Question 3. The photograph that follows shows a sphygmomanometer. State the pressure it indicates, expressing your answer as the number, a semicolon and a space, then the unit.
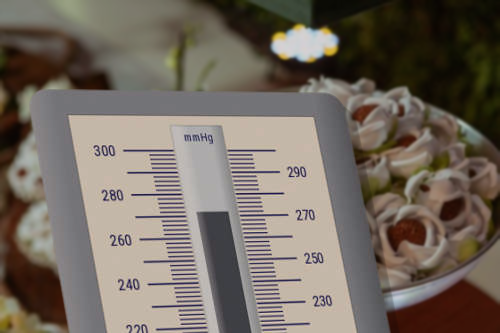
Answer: 272; mmHg
